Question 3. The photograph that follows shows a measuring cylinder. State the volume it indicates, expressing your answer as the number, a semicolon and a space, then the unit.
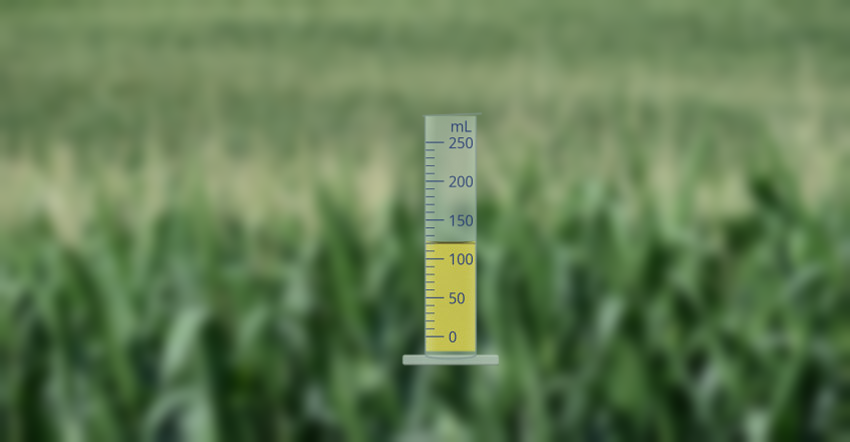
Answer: 120; mL
